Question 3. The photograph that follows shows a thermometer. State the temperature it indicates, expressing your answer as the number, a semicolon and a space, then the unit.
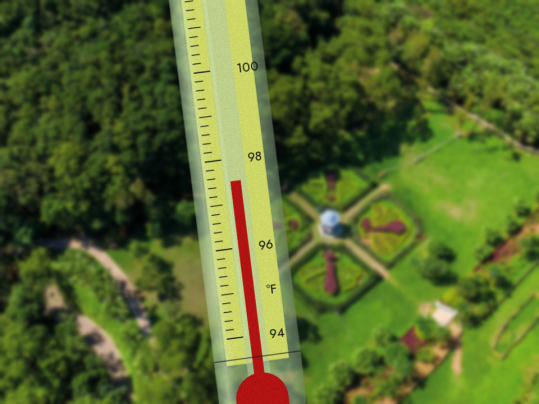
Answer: 97.5; °F
